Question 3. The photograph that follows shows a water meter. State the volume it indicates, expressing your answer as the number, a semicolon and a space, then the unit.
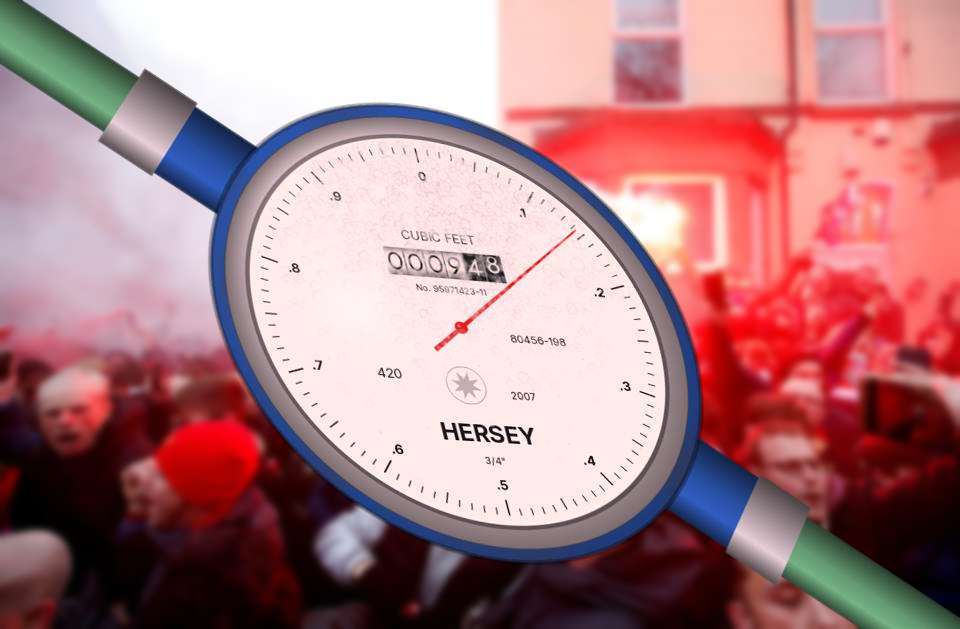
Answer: 948.14; ft³
